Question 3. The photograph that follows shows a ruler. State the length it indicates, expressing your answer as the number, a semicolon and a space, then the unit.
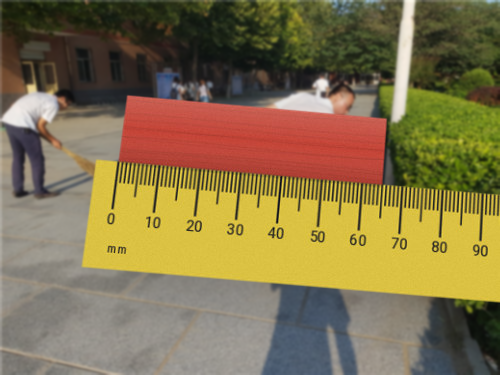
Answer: 65; mm
